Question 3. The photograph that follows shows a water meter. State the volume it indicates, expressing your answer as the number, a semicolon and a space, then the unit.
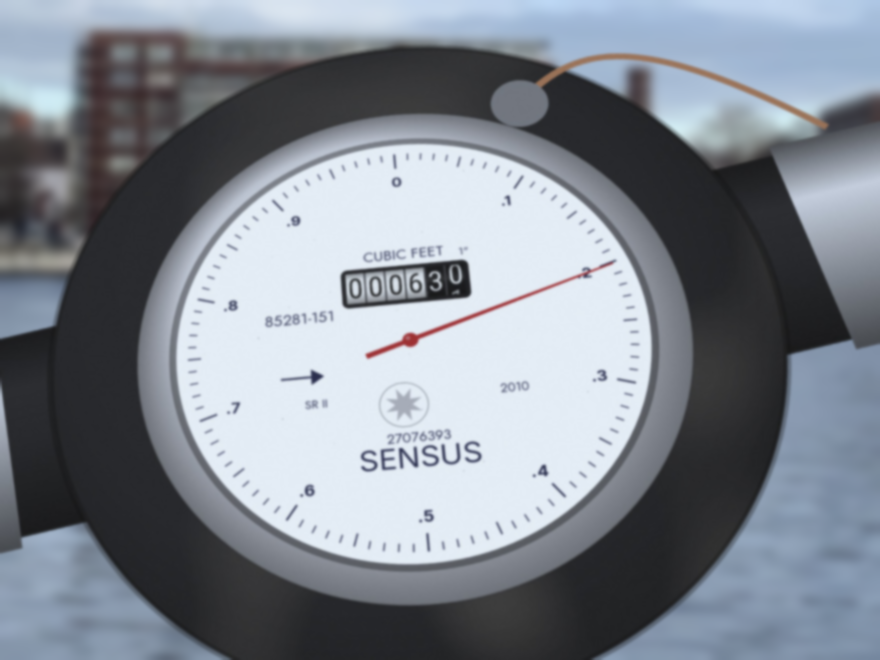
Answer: 630.20; ft³
